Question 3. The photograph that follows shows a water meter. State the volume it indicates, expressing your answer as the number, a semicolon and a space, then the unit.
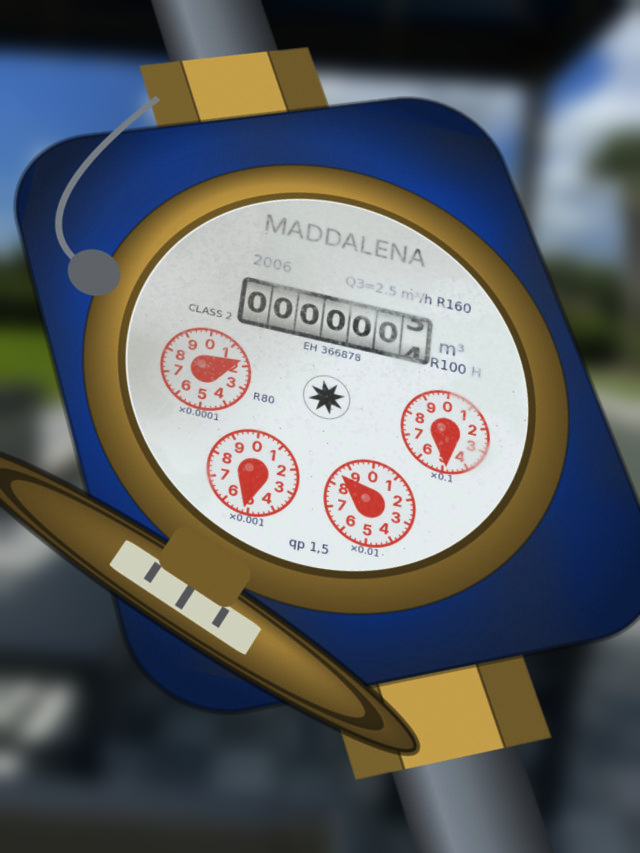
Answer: 3.4851; m³
